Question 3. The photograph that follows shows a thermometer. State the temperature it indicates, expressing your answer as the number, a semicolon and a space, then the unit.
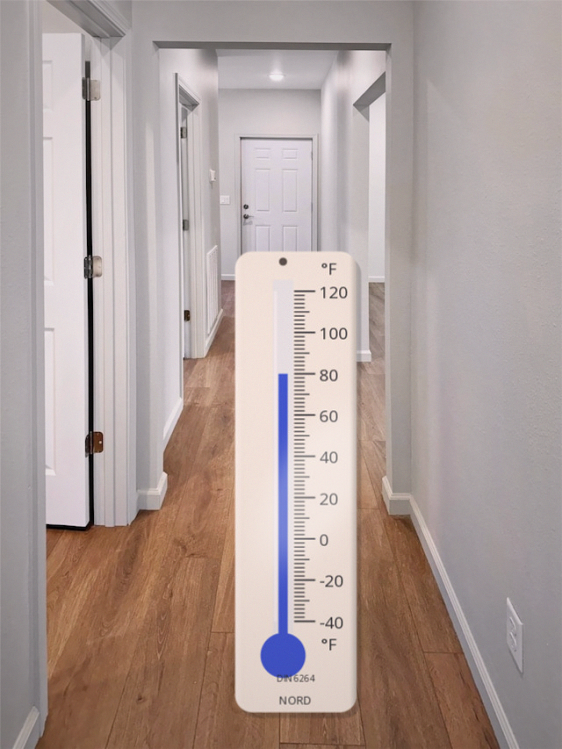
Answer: 80; °F
